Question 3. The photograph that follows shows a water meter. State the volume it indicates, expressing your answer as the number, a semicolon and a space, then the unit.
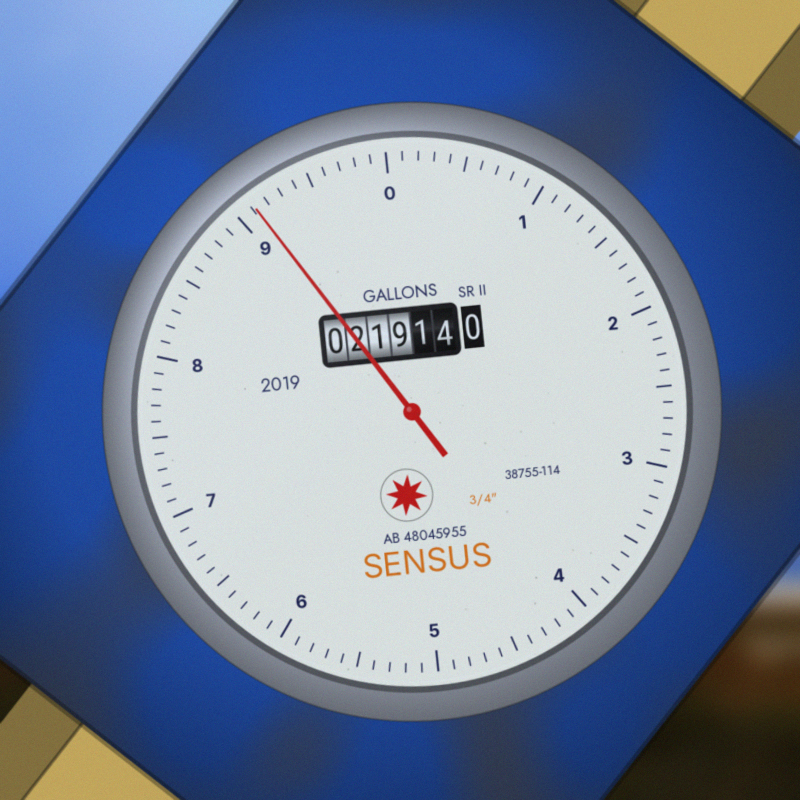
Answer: 219139.1; gal
